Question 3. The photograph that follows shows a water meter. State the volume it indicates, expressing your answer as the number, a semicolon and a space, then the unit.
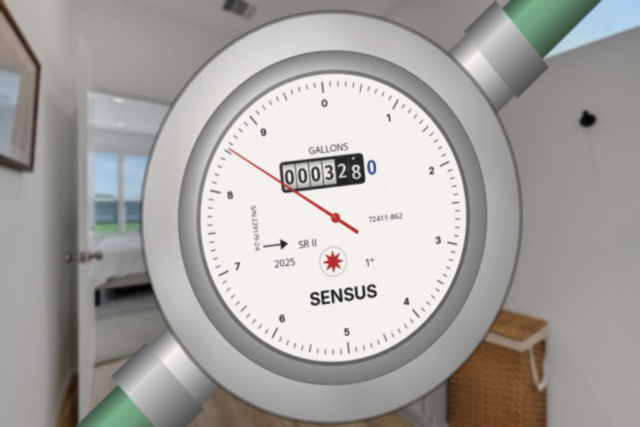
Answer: 3278.5; gal
